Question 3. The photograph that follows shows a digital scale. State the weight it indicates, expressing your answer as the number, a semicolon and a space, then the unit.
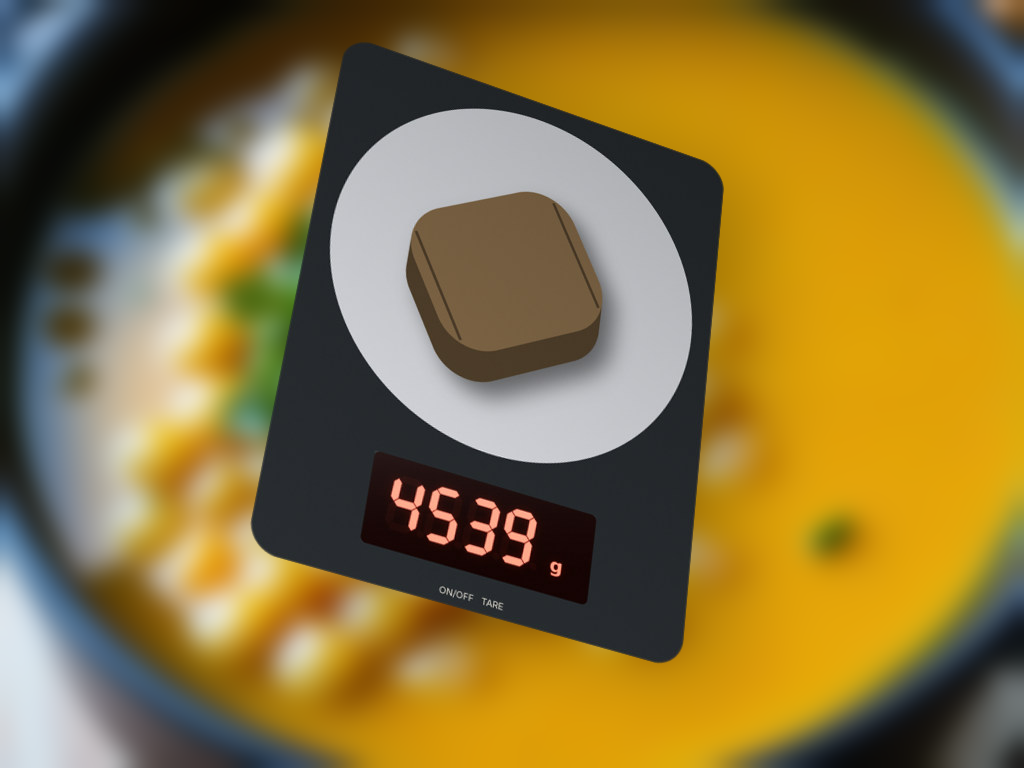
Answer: 4539; g
